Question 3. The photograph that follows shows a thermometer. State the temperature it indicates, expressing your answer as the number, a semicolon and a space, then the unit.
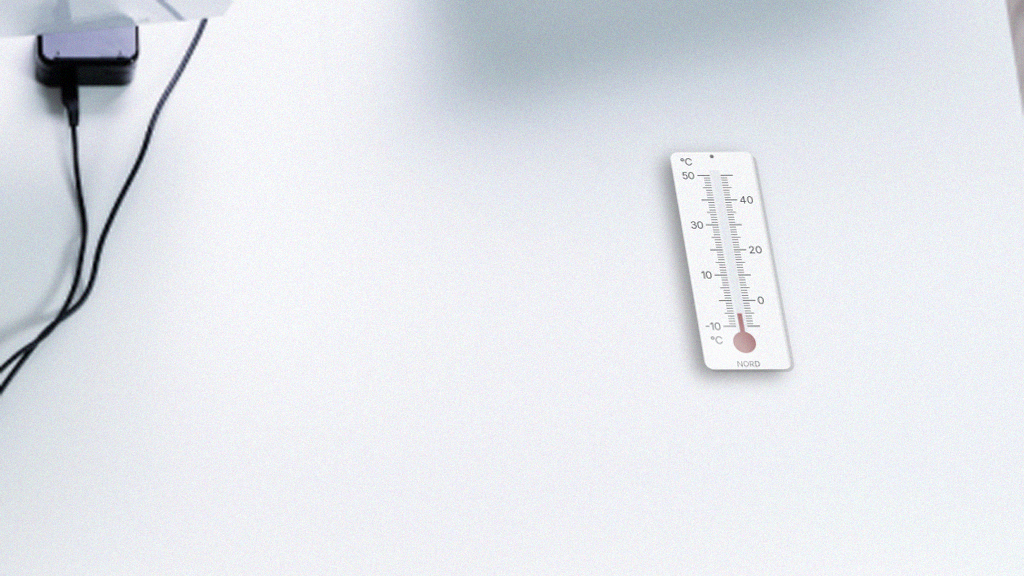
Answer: -5; °C
